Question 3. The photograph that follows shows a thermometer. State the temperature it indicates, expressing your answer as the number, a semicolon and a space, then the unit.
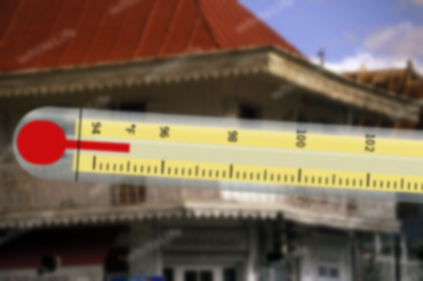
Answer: 95; °F
